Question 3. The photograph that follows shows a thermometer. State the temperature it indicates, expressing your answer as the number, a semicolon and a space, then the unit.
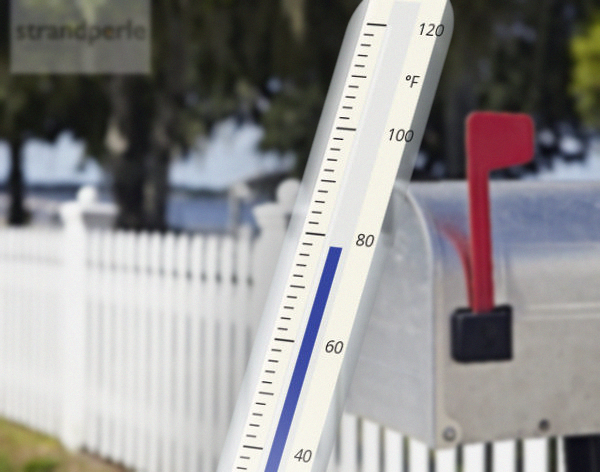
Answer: 78; °F
